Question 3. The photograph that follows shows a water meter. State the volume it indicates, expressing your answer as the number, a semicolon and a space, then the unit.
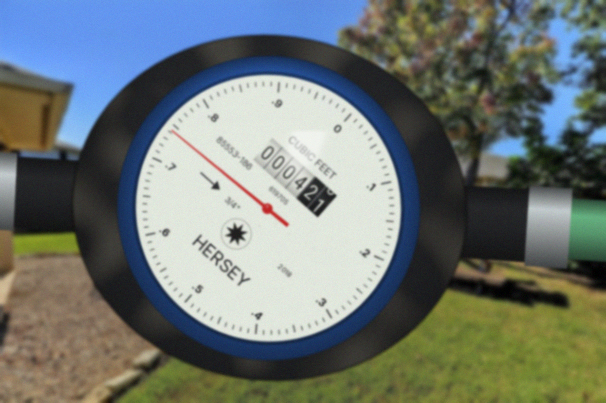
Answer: 420.74; ft³
